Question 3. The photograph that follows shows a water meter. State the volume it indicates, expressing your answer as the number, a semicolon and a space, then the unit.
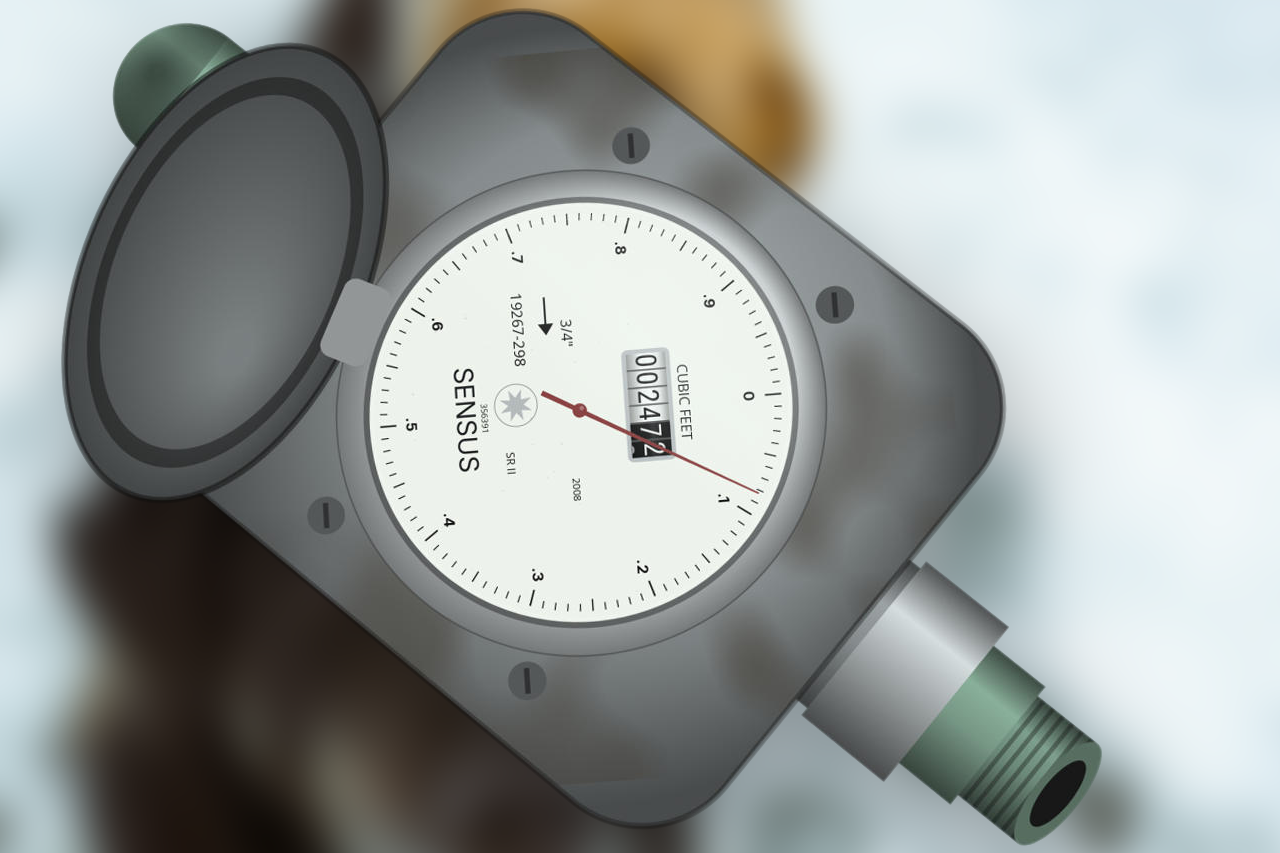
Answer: 2472.08; ft³
